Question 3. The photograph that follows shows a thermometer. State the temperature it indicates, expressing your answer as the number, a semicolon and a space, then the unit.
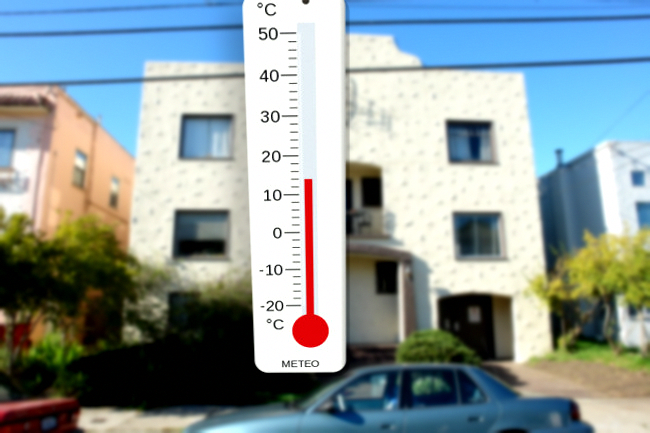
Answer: 14; °C
